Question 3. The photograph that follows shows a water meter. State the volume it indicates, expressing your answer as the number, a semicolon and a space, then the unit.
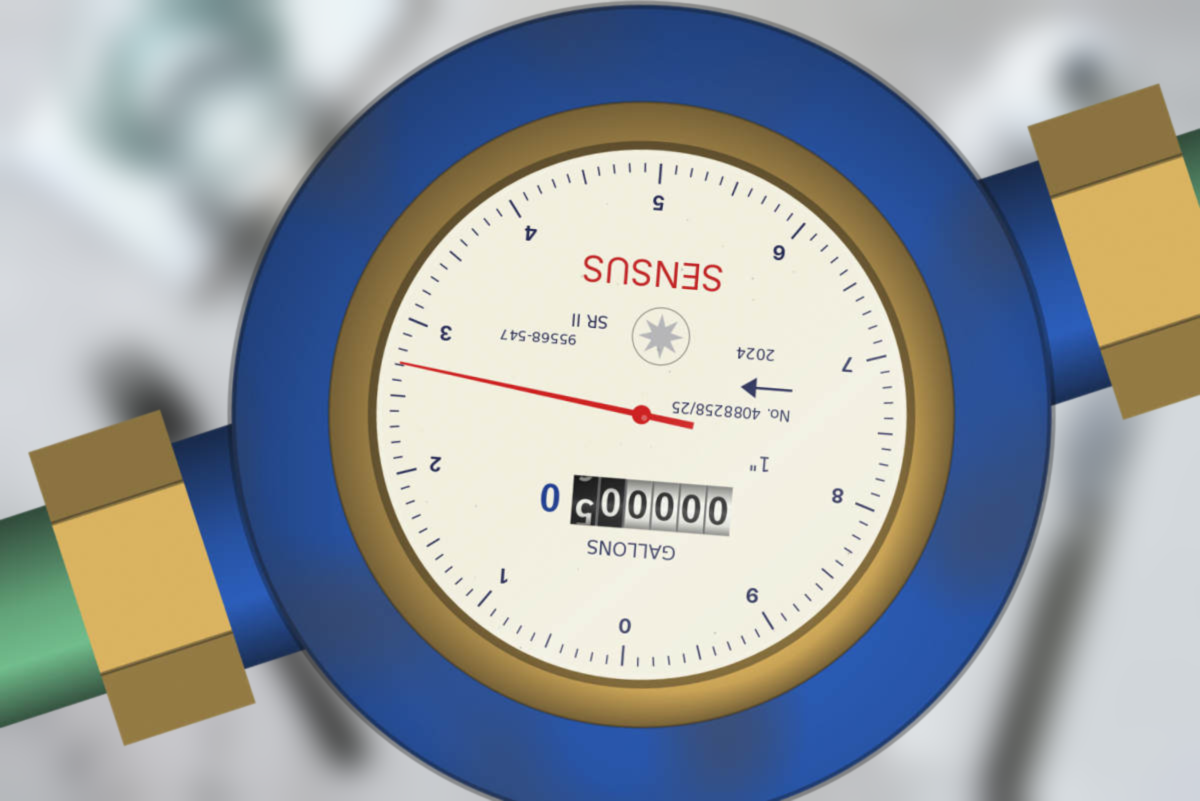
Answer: 52.7; gal
